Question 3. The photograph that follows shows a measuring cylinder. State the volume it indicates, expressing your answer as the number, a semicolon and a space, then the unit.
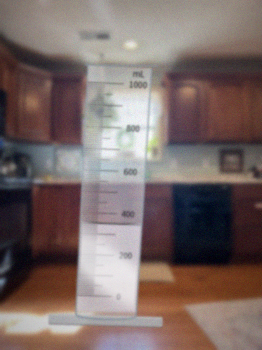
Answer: 350; mL
